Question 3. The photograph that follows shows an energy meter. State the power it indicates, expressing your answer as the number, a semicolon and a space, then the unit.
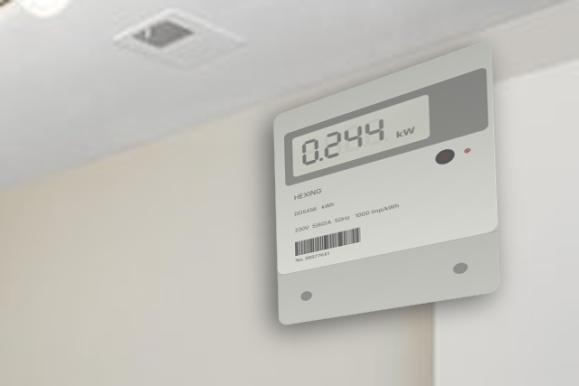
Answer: 0.244; kW
